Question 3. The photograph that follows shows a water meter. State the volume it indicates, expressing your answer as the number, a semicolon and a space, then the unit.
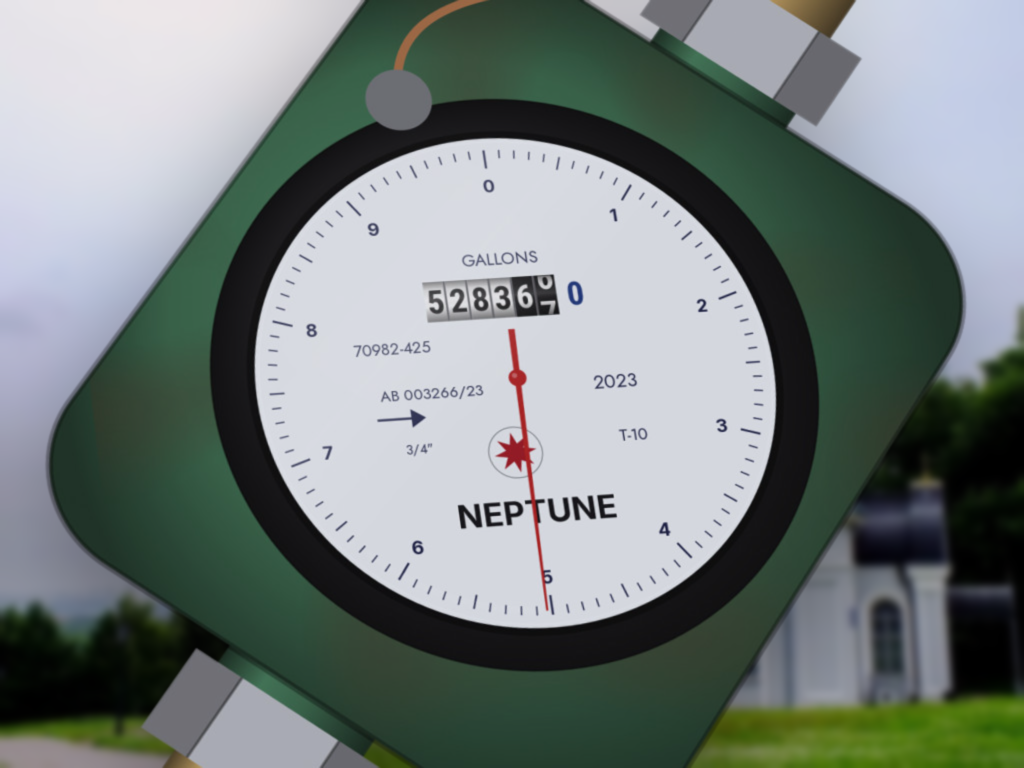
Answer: 5283665.0; gal
